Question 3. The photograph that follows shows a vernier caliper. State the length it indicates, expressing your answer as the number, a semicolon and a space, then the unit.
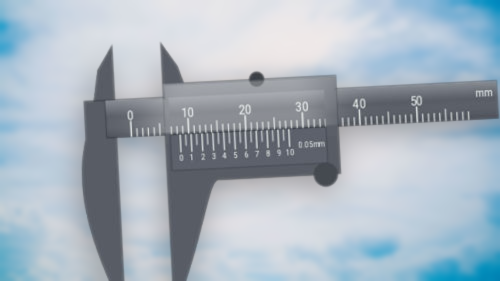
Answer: 8.5; mm
